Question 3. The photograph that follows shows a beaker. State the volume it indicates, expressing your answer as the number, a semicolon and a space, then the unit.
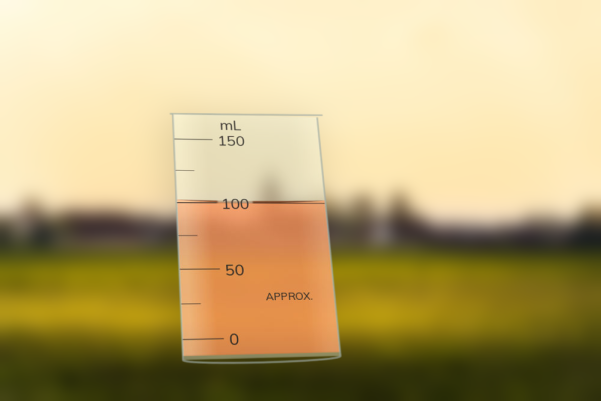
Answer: 100; mL
